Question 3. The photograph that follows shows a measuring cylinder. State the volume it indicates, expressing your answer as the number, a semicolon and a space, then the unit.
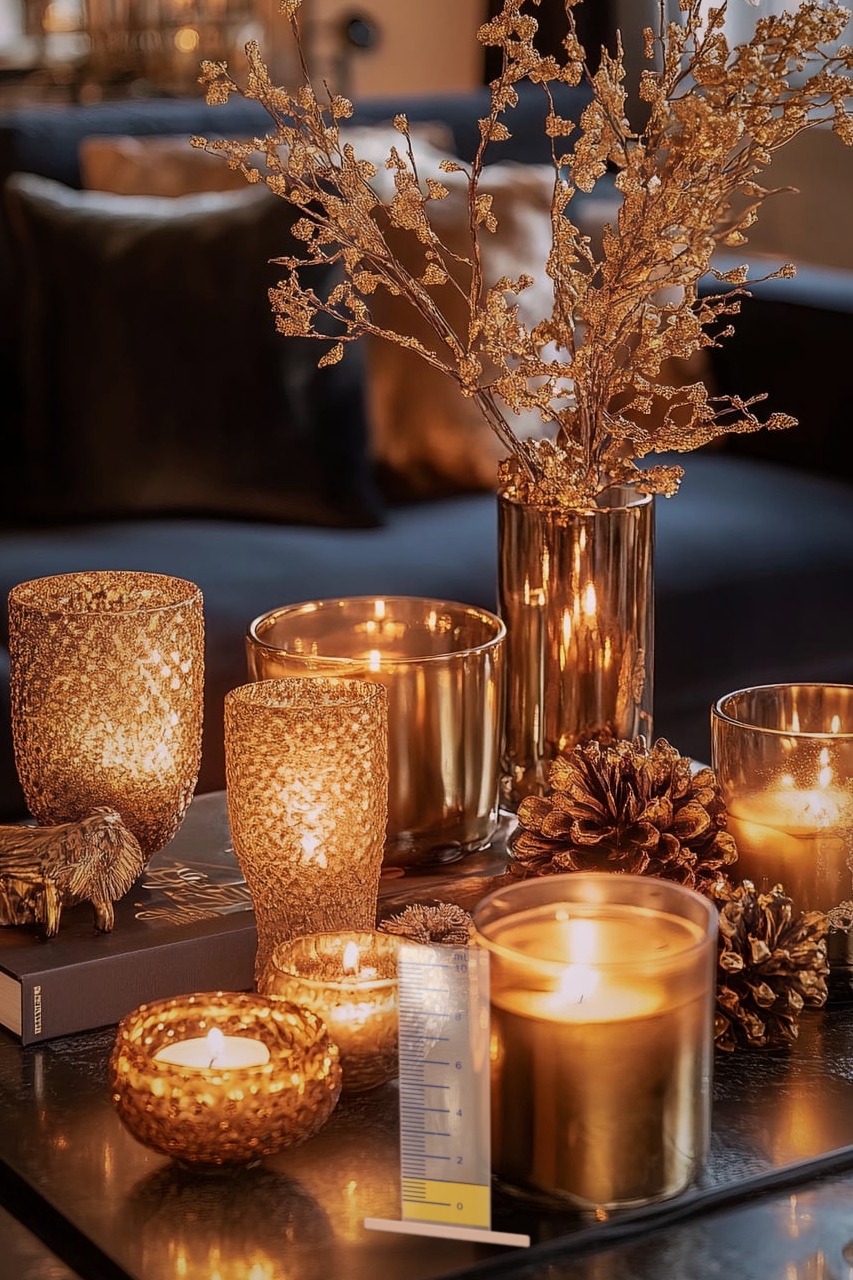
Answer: 1; mL
